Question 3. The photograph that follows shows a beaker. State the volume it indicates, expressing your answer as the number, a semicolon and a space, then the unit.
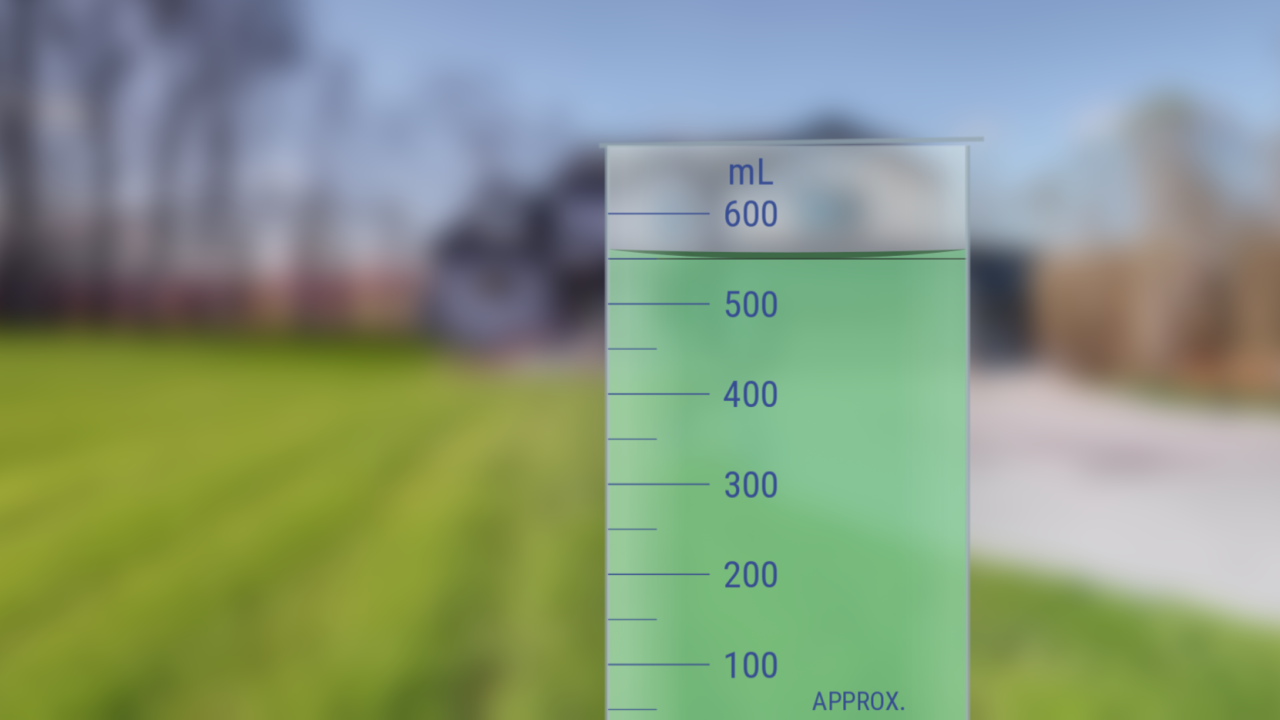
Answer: 550; mL
